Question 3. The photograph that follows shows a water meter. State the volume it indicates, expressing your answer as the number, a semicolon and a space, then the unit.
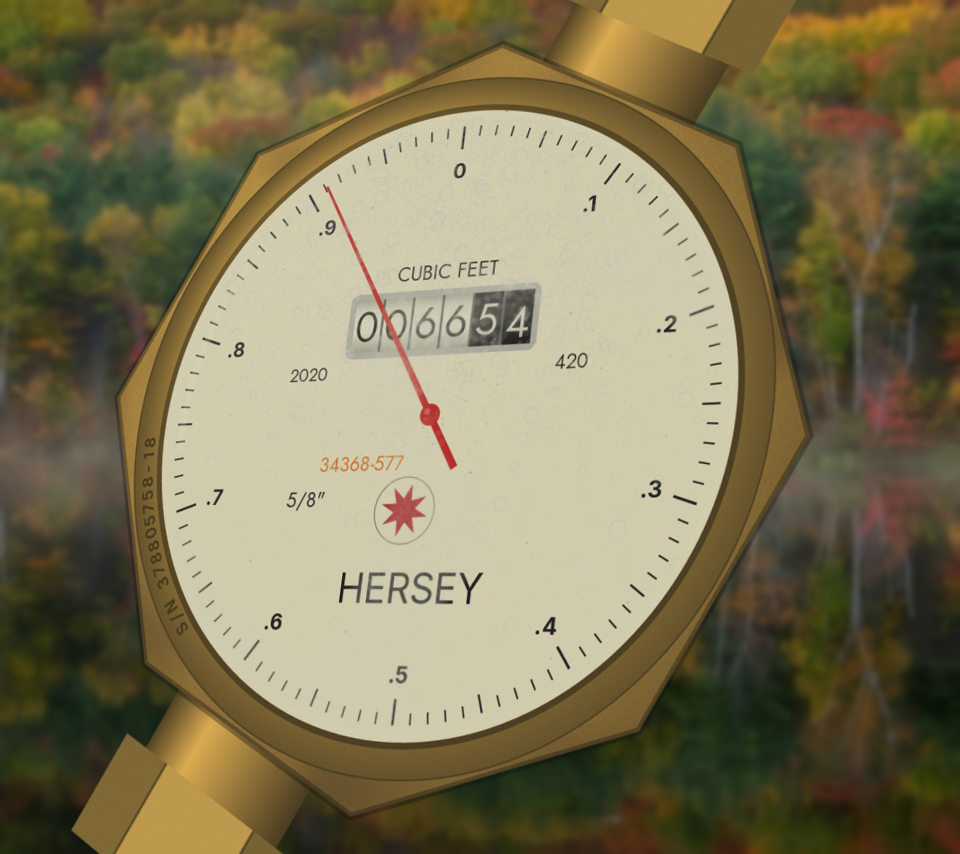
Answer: 6653.91; ft³
